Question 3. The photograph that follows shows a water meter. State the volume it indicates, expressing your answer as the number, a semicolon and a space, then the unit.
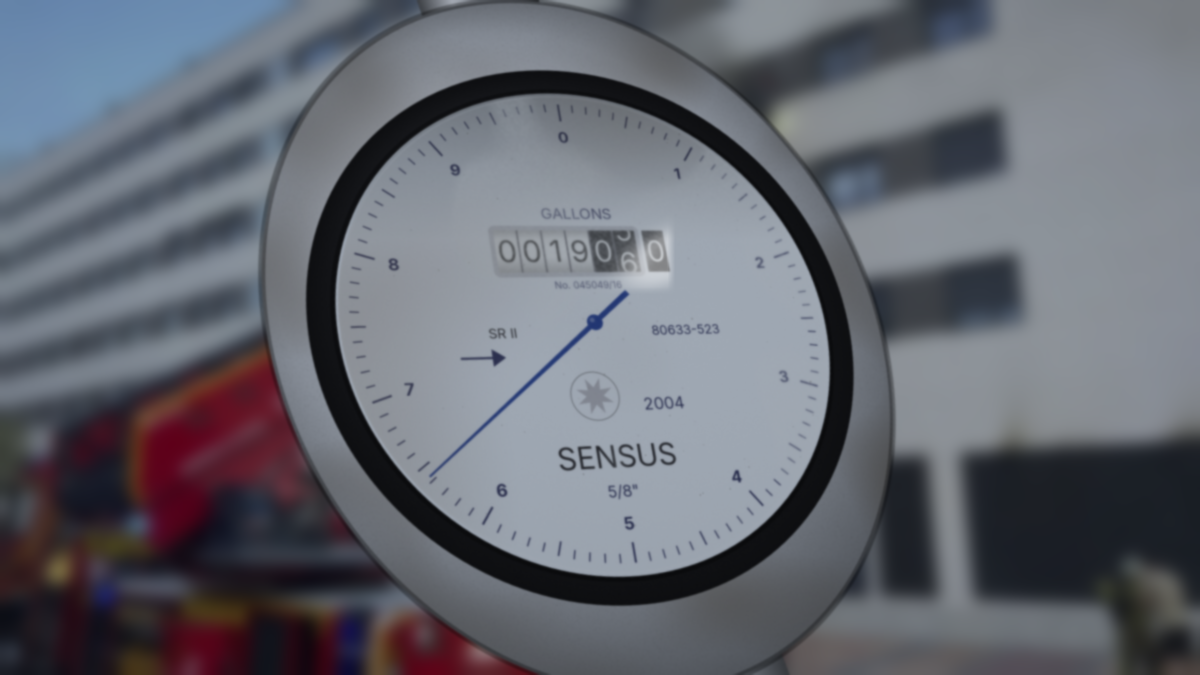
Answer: 19056.4; gal
